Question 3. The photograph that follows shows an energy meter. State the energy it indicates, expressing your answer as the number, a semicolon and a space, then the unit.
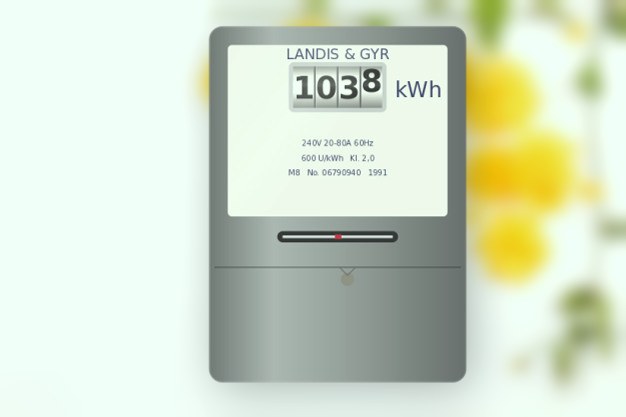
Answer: 1038; kWh
